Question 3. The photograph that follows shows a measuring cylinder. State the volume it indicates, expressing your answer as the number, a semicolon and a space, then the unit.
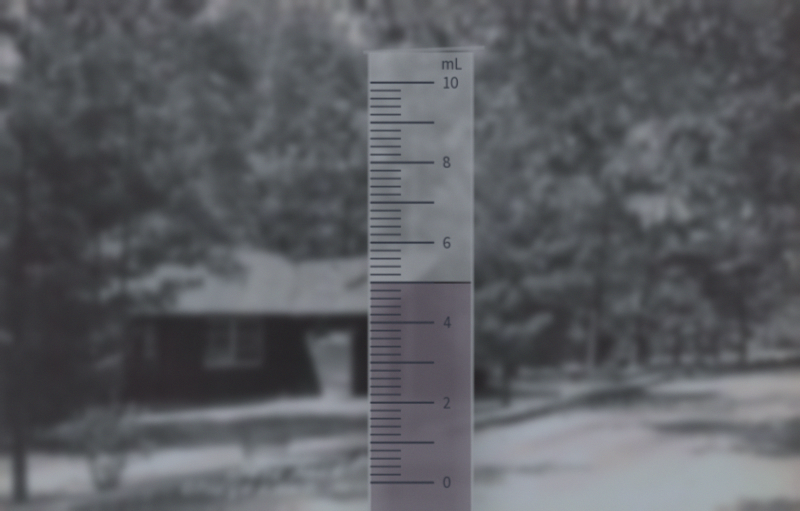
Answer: 5; mL
